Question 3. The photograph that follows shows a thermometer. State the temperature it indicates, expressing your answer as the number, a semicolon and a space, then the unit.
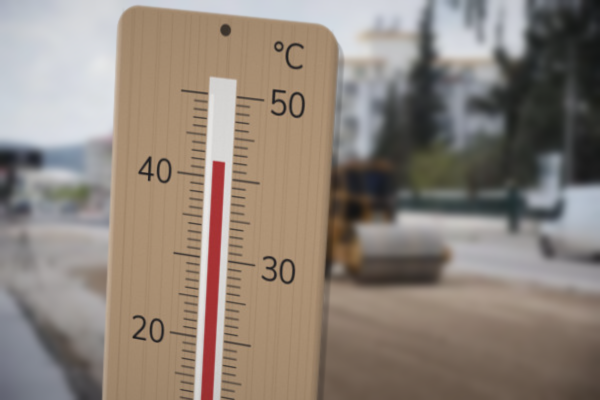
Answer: 42; °C
